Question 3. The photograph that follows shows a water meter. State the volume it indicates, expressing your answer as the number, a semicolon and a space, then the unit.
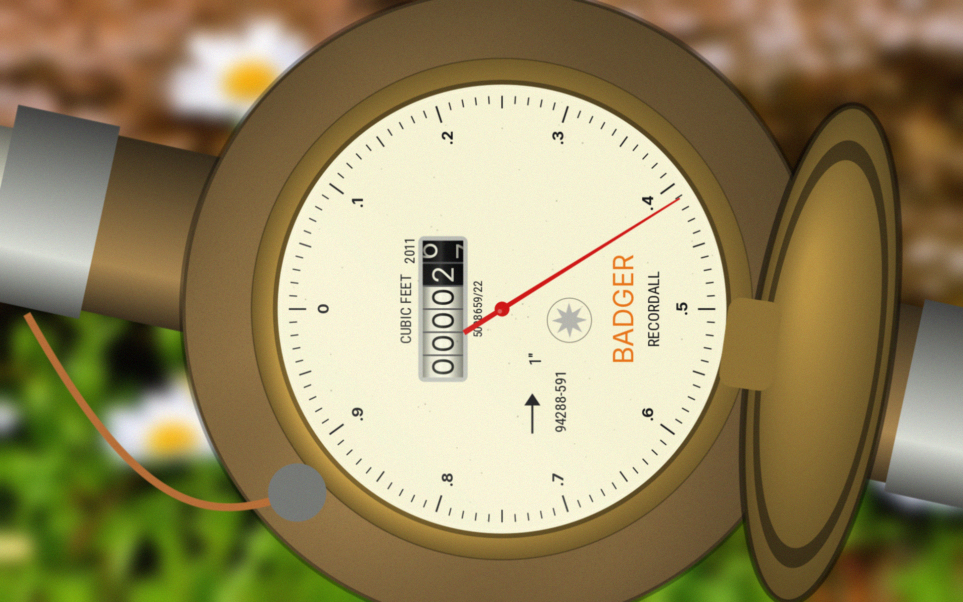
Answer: 26.41; ft³
